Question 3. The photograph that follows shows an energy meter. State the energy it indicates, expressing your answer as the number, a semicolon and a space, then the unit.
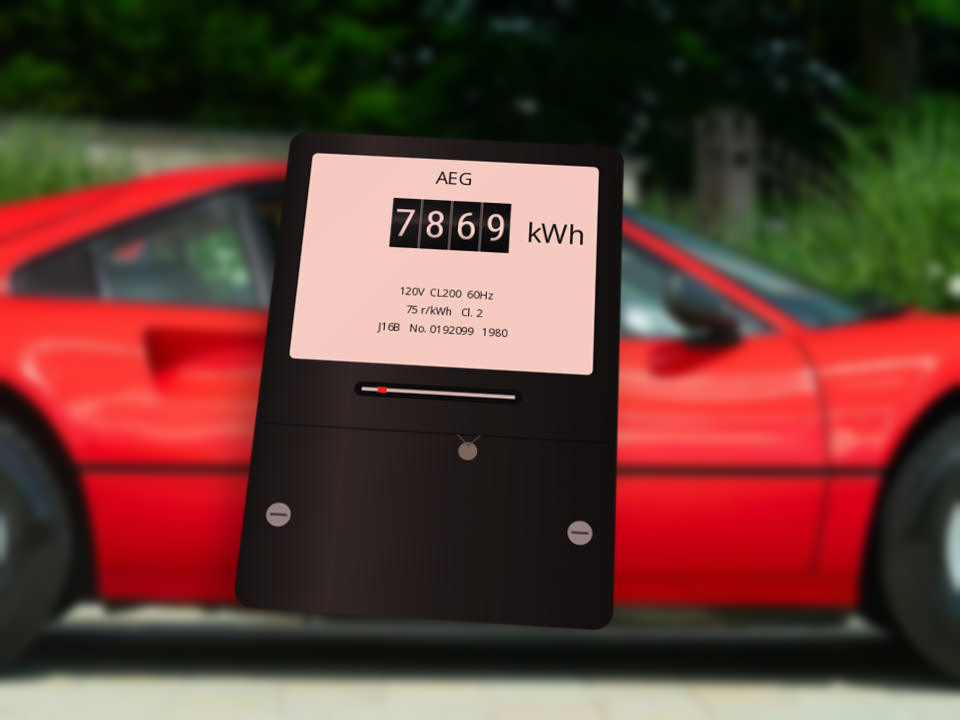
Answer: 7869; kWh
